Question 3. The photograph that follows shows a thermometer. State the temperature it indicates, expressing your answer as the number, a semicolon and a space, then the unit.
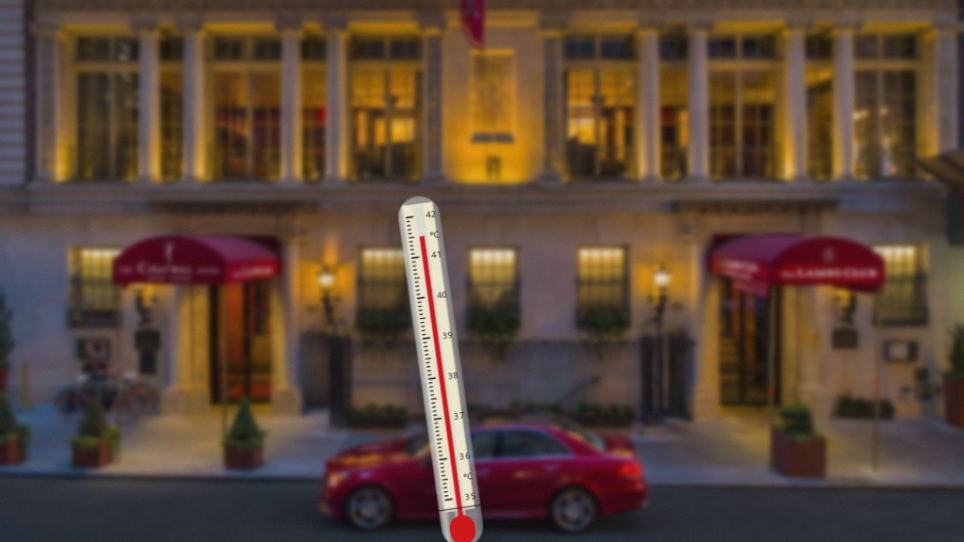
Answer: 41.5; °C
